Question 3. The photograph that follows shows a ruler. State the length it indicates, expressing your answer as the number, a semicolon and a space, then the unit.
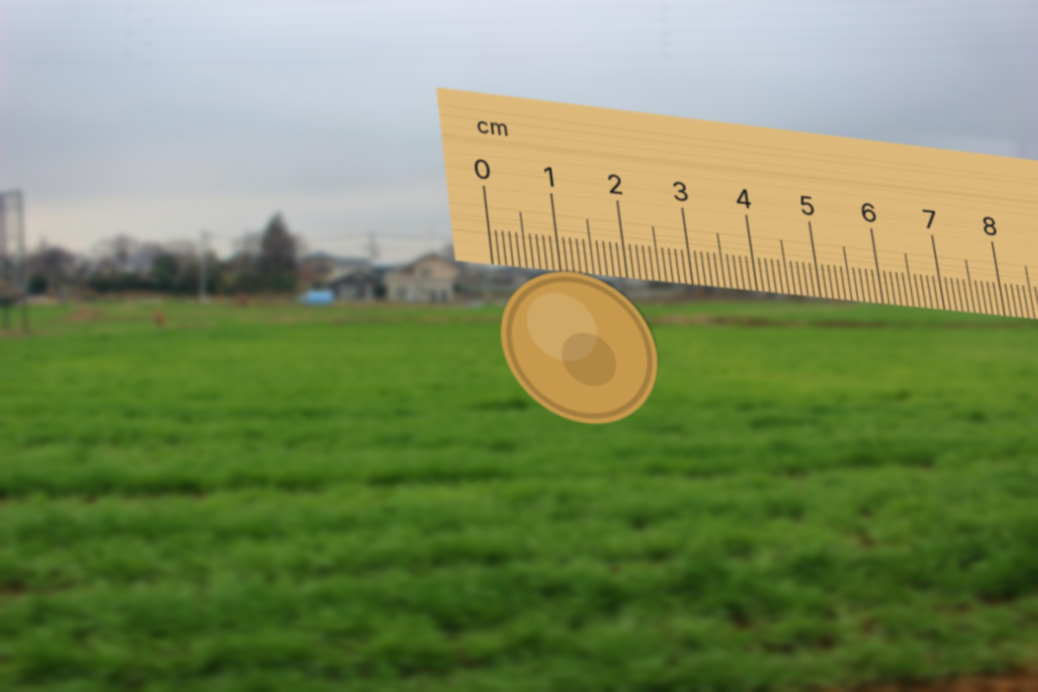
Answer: 2.3; cm
